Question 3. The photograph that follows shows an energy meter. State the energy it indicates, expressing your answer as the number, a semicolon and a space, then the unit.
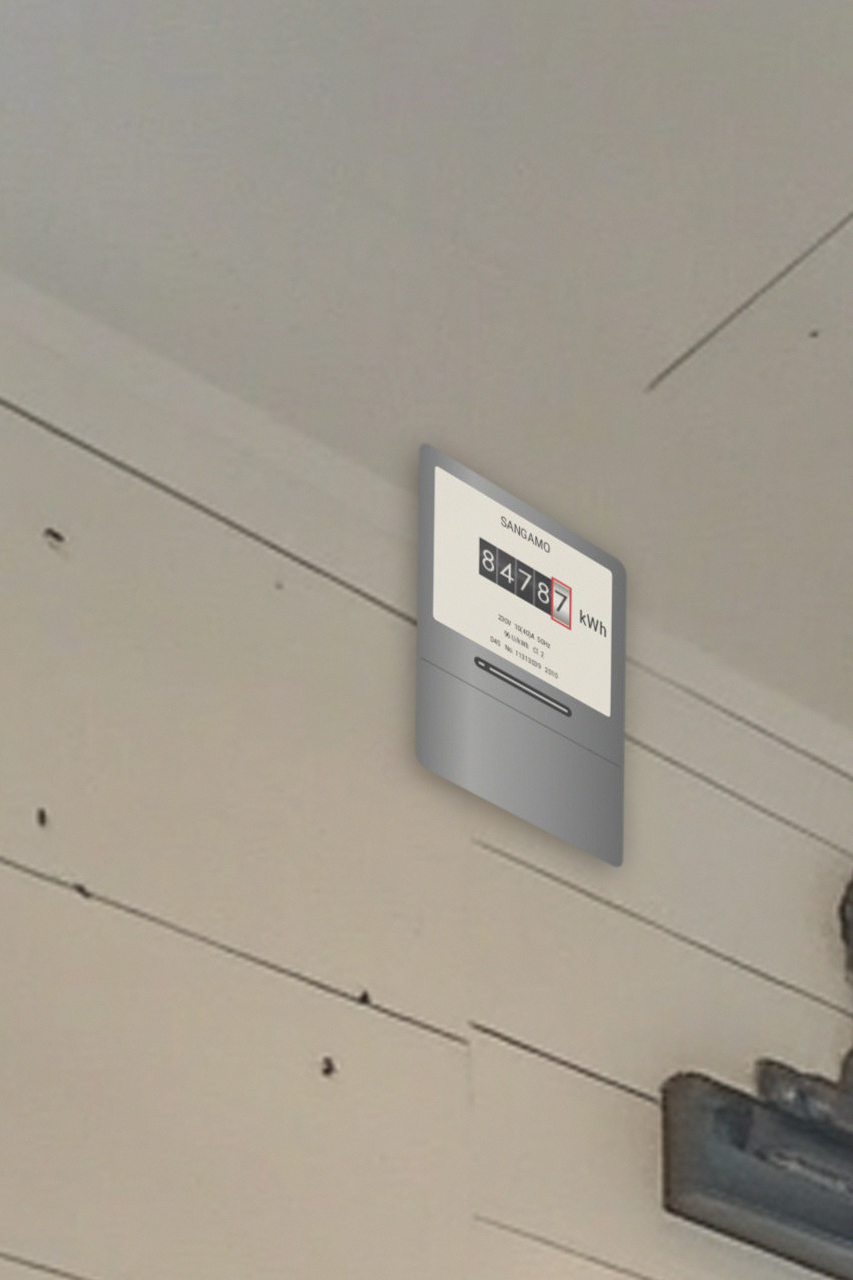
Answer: 8478.7; kWh
